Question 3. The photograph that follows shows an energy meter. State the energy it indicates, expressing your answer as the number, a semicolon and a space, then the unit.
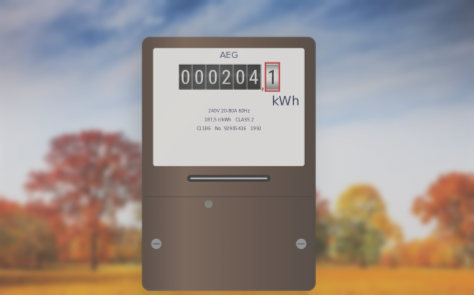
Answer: 204.1; kWh
